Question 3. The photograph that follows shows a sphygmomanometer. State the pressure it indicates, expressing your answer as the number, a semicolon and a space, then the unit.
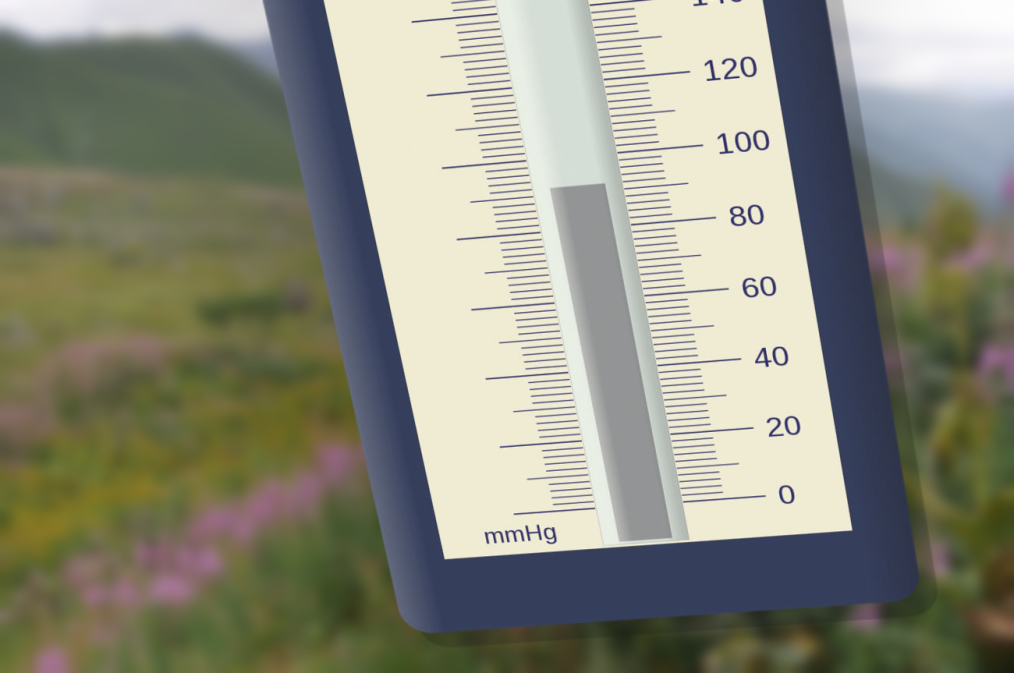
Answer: 92; mmHg
